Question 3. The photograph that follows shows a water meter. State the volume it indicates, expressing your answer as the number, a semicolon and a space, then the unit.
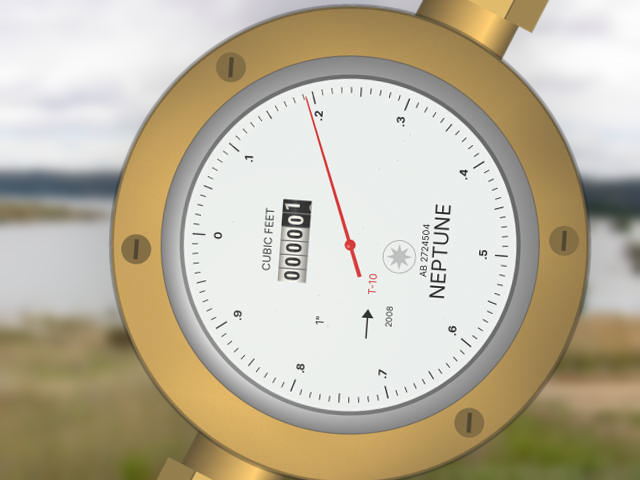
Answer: 1.19; ft³
